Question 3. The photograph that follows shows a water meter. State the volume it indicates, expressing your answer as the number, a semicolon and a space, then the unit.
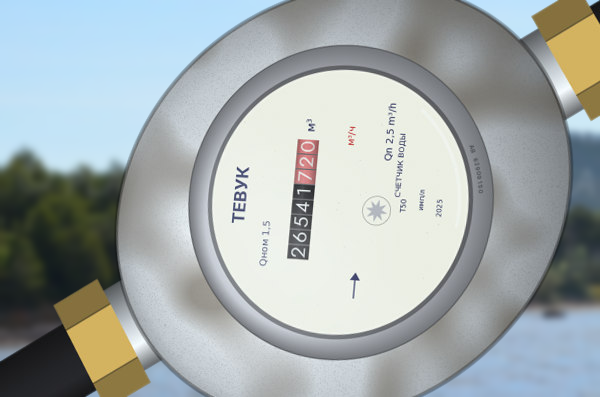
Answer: 26541.720; m³
